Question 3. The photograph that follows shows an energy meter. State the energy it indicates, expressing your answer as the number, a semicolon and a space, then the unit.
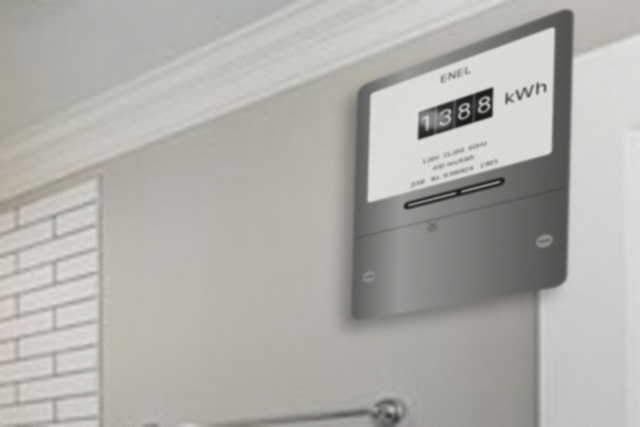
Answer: 1388; kWh
